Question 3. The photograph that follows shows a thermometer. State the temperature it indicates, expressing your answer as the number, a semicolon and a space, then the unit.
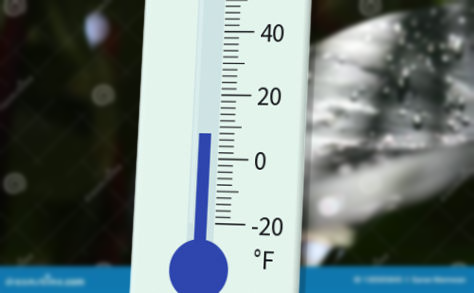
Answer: 8; °F
